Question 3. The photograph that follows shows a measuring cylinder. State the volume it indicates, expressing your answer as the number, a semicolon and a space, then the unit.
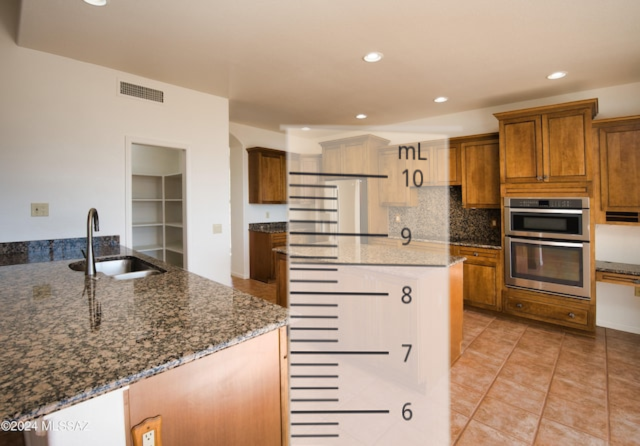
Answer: 8.5; mL
